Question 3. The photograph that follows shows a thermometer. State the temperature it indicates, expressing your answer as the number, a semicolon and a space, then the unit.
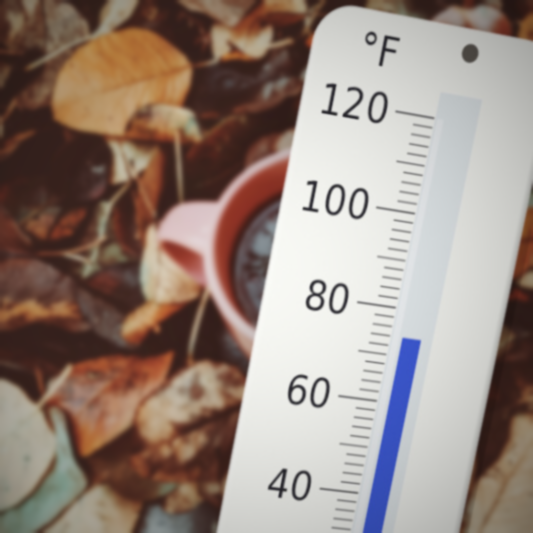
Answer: 74; °F
